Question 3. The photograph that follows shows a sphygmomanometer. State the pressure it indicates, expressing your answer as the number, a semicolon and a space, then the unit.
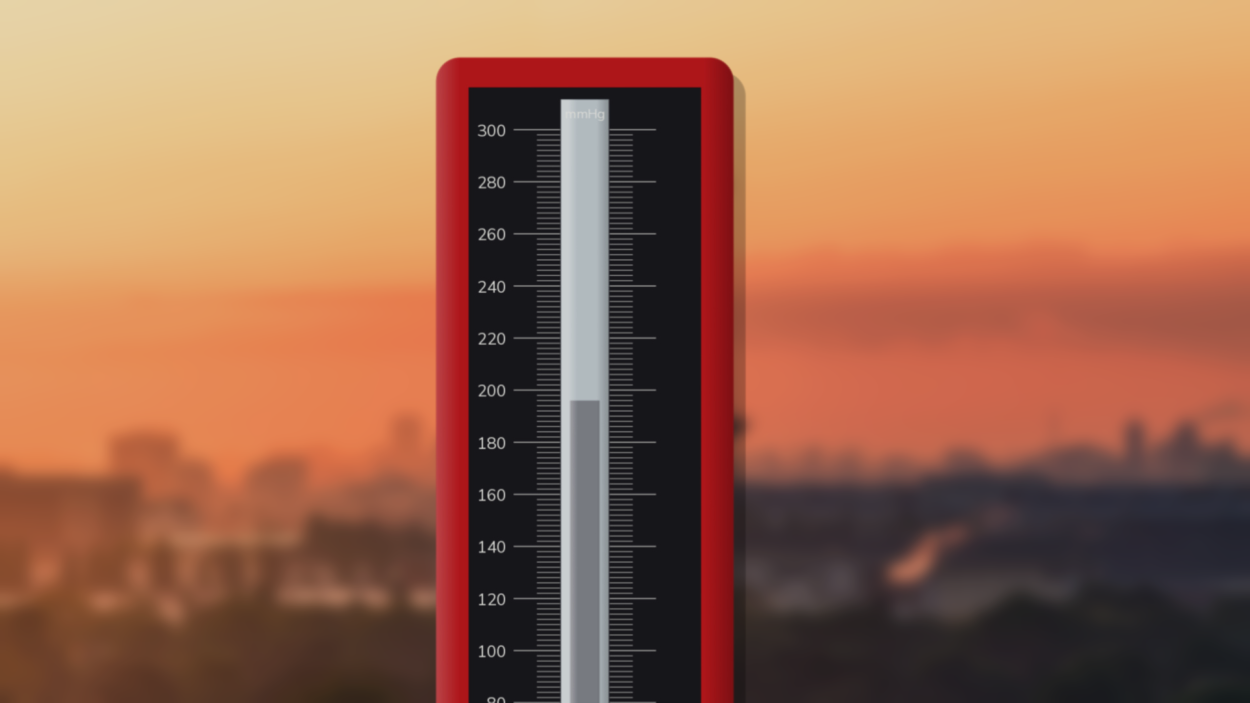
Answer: 196; mmHg
